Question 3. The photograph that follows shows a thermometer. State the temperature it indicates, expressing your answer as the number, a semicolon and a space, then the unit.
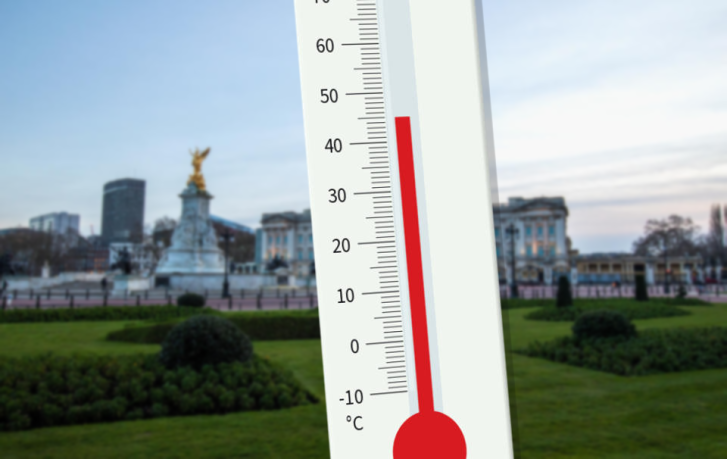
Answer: 45; °C
